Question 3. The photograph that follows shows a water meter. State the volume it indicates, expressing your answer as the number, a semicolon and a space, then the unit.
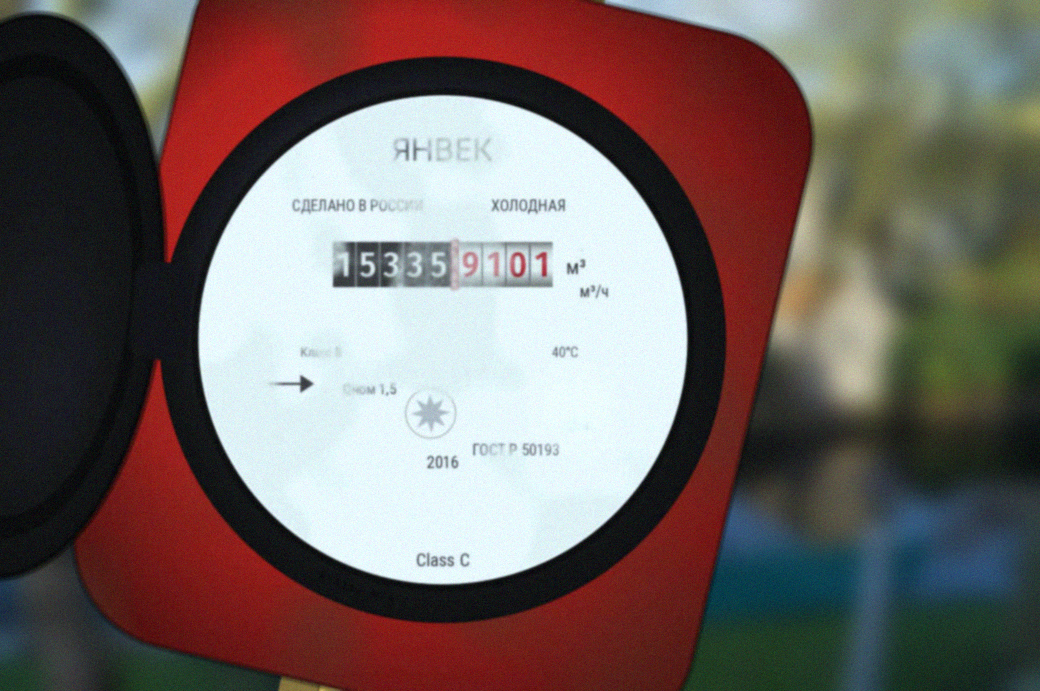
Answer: 15335.9101; m³
